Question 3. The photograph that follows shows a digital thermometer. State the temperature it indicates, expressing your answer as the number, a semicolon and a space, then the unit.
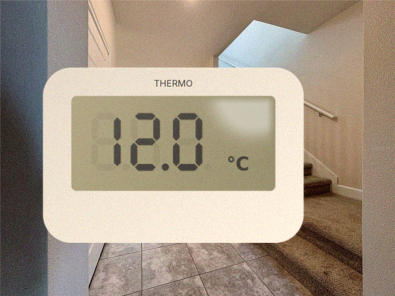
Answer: 12.0; °C
